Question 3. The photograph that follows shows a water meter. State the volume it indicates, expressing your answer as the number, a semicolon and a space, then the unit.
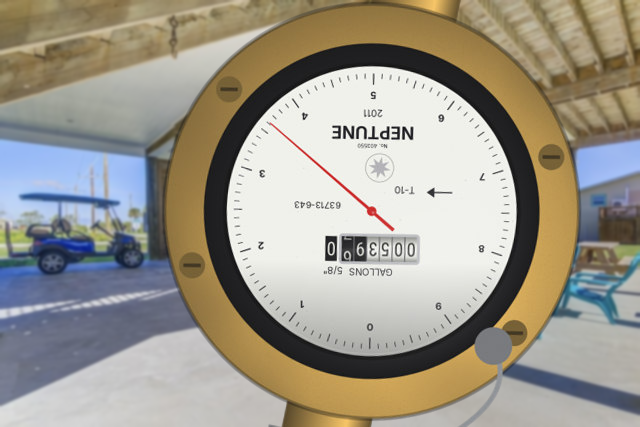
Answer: 53963.6; gal
